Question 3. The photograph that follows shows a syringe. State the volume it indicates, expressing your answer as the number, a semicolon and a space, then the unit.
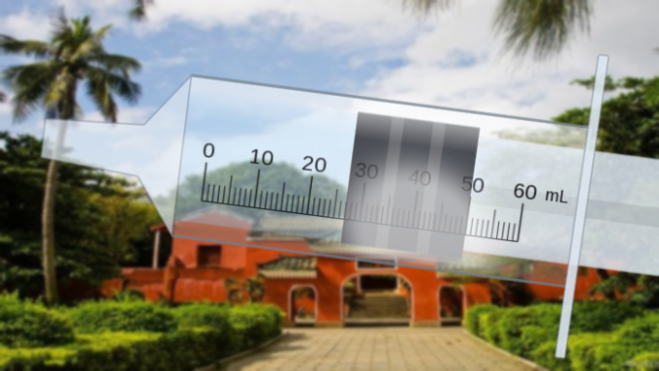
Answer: 27; mL
